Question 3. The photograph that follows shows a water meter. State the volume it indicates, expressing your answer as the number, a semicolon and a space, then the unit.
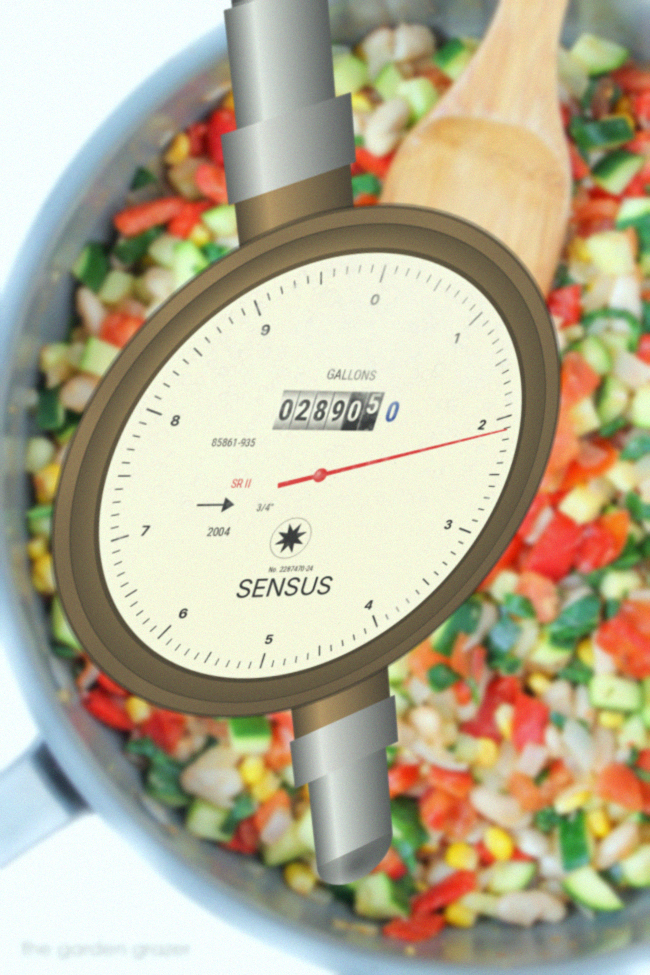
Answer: 289052.1; gal
